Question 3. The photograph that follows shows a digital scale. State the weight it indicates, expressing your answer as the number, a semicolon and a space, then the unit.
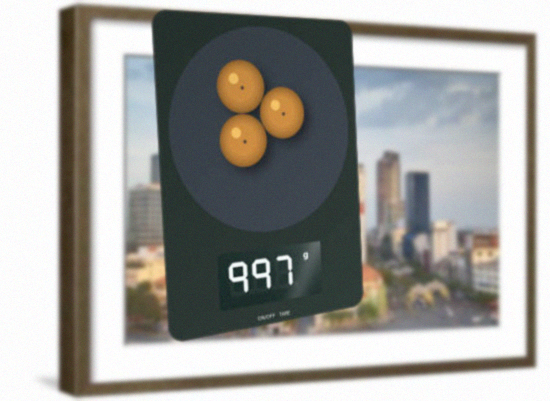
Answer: 997; g
